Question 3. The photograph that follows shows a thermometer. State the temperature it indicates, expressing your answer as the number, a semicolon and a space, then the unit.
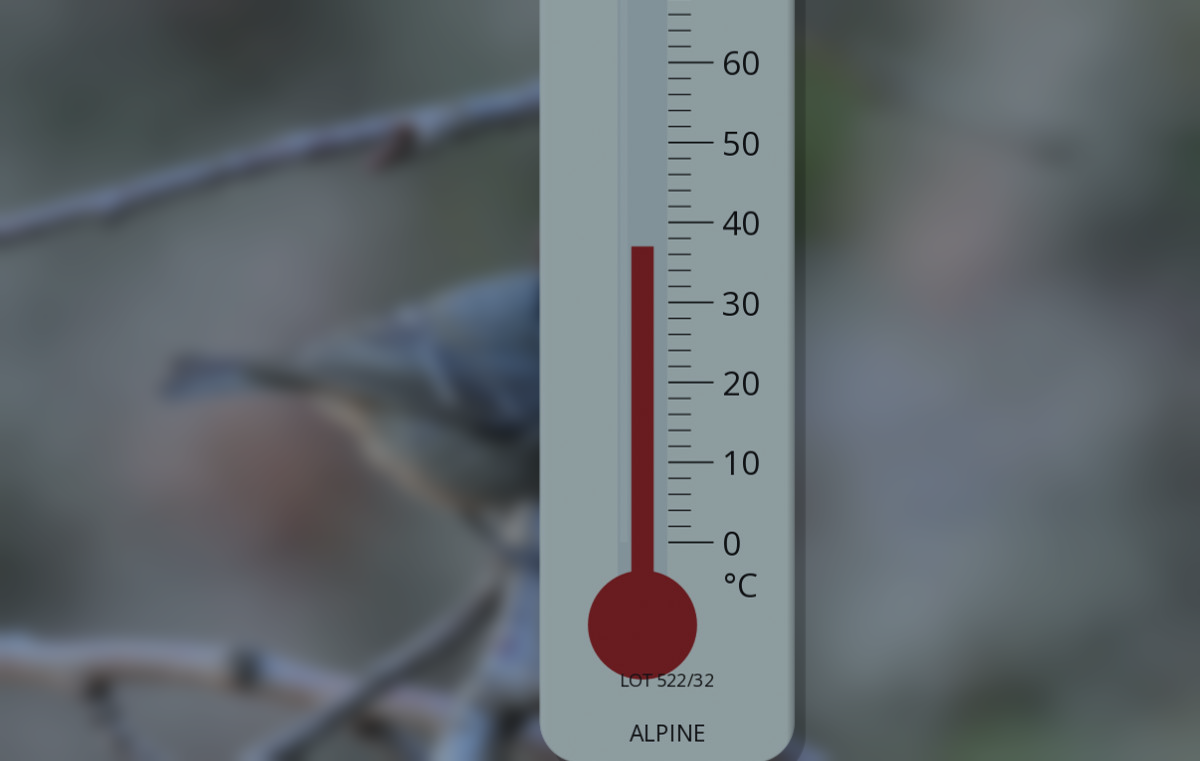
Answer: 37; °C
